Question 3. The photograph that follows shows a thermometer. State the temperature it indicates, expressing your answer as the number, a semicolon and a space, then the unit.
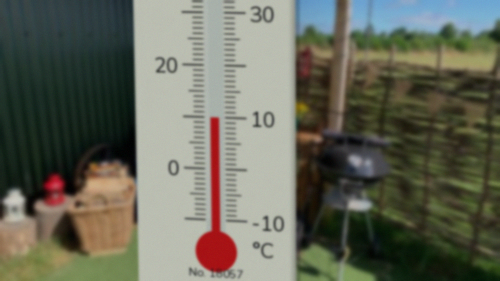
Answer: 10; °C
